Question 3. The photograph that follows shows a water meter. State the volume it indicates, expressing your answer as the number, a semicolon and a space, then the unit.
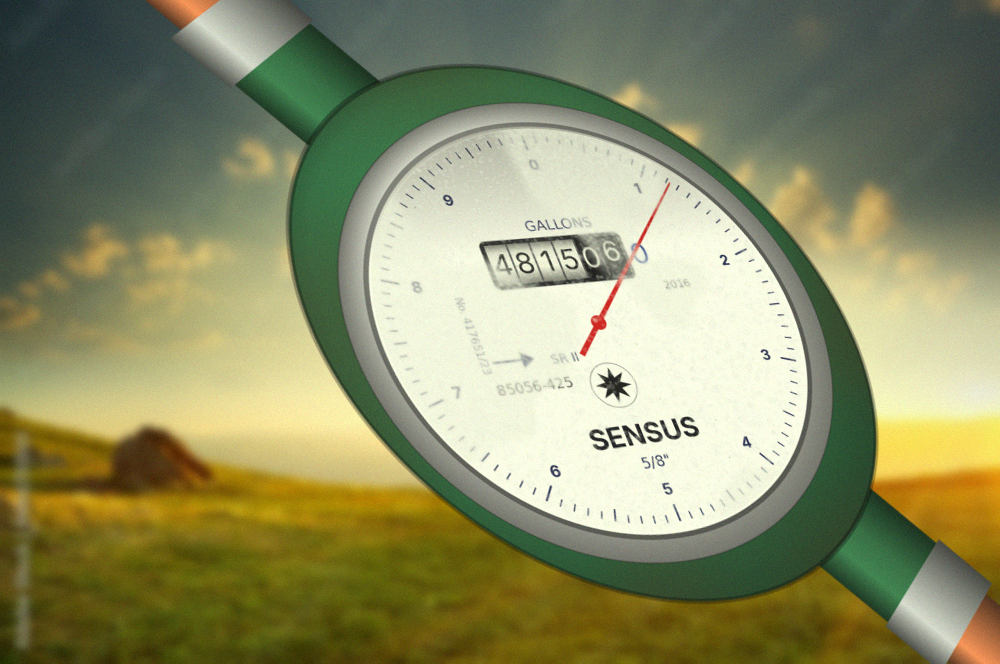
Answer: 4815061.2; gal
